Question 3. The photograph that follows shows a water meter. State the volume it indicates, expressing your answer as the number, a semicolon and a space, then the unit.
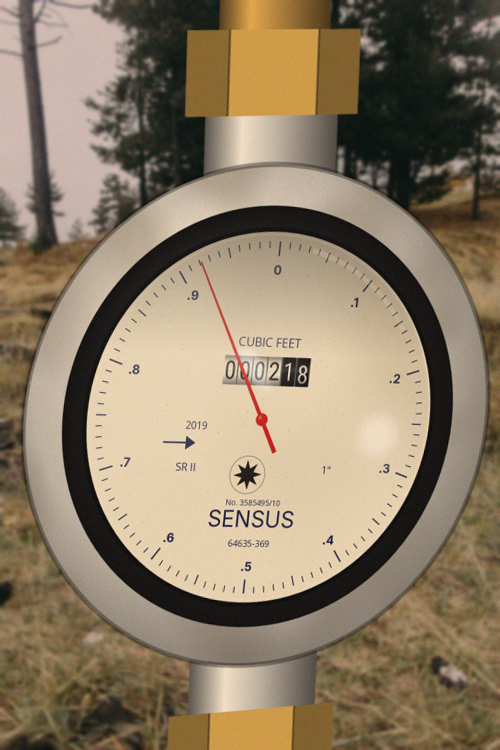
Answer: 217.92; ft³
